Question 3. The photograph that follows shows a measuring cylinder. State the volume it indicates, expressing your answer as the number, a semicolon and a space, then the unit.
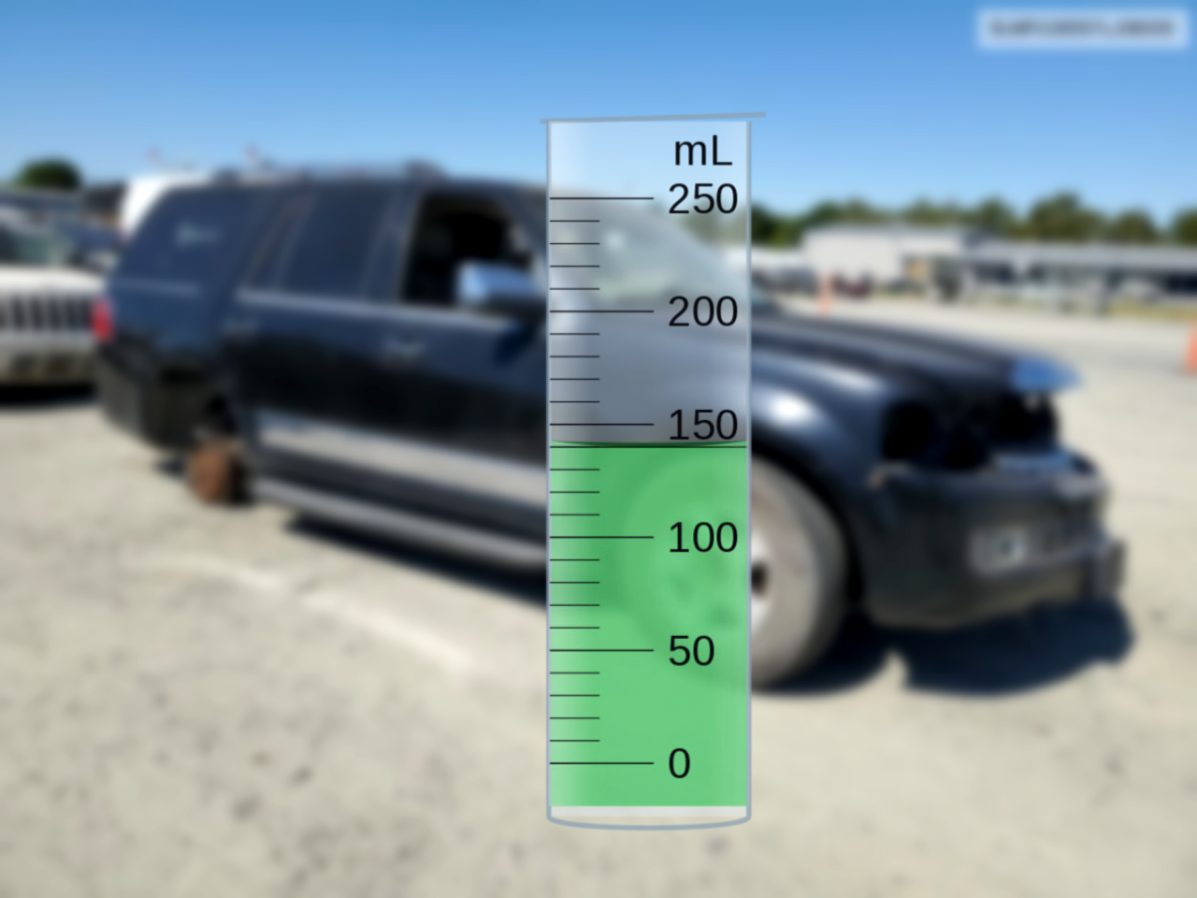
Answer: 140; mL
